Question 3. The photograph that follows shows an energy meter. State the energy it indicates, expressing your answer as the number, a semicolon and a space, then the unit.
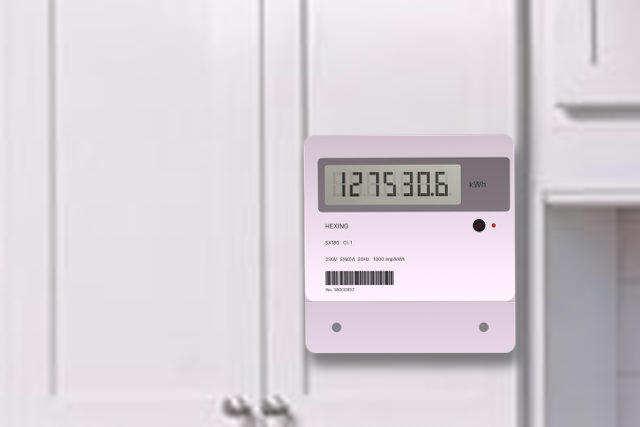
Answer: 127530.6; kWh
